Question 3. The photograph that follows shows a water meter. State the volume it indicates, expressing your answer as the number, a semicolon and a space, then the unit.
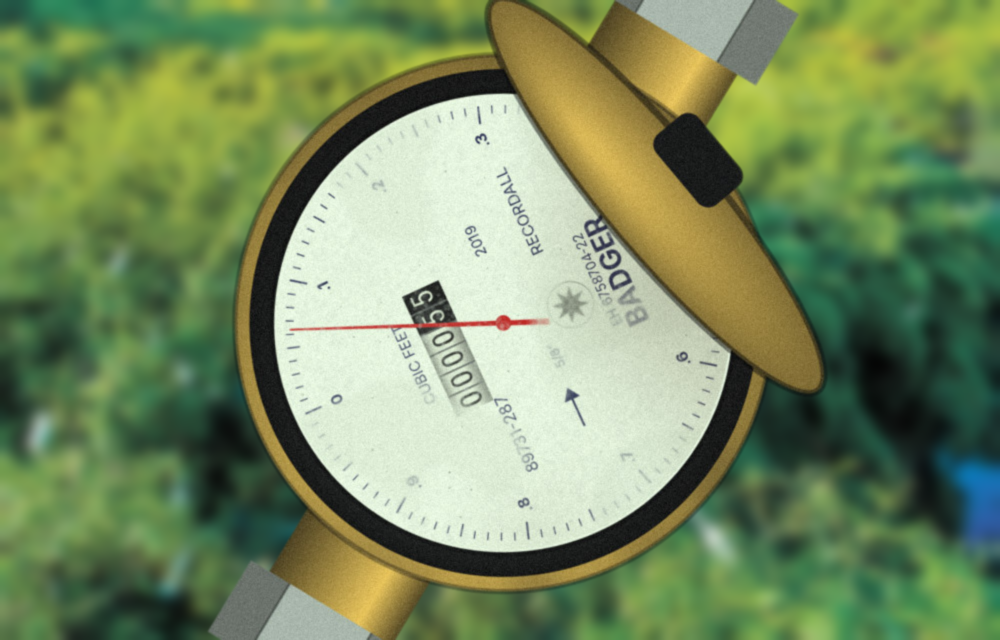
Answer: 55.06; ft³
